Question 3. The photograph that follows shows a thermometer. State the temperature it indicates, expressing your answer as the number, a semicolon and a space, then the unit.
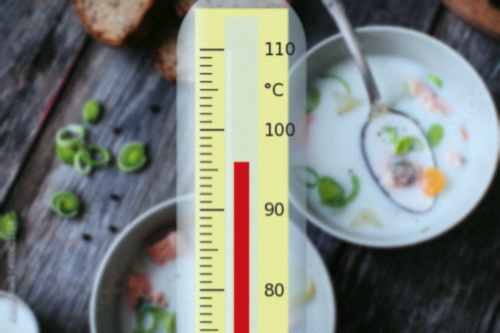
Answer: 96; °C
